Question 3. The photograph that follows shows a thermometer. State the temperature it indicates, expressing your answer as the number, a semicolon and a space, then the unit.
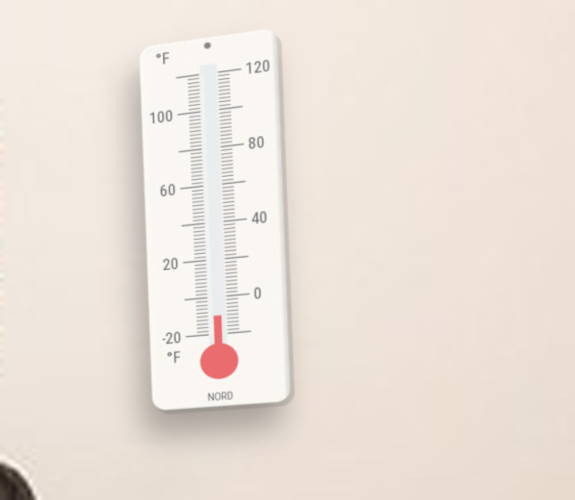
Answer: -10; °F
